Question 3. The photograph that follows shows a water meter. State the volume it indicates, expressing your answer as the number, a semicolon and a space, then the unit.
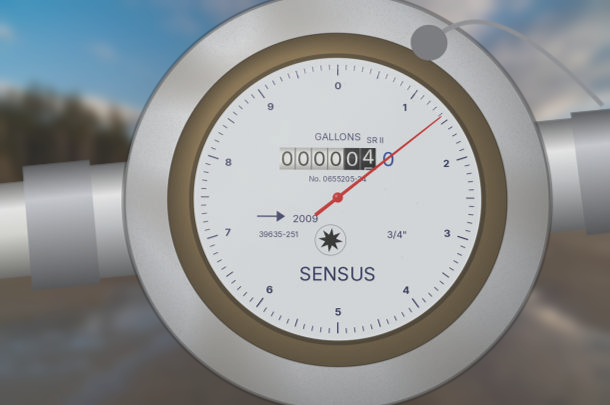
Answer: 41.4; gal
